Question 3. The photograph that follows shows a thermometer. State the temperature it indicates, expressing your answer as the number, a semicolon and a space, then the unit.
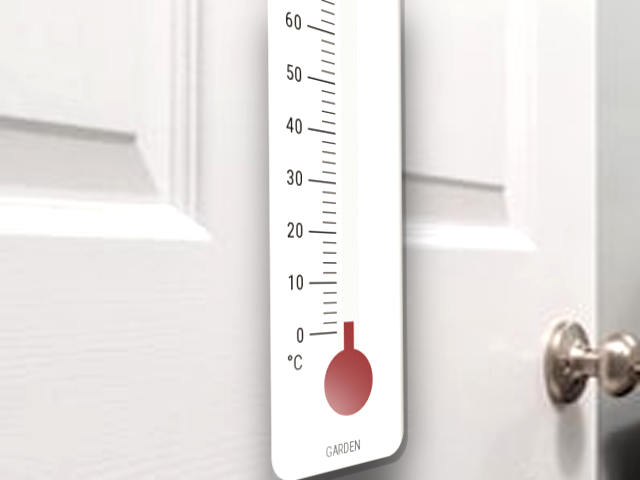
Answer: 2; °C
